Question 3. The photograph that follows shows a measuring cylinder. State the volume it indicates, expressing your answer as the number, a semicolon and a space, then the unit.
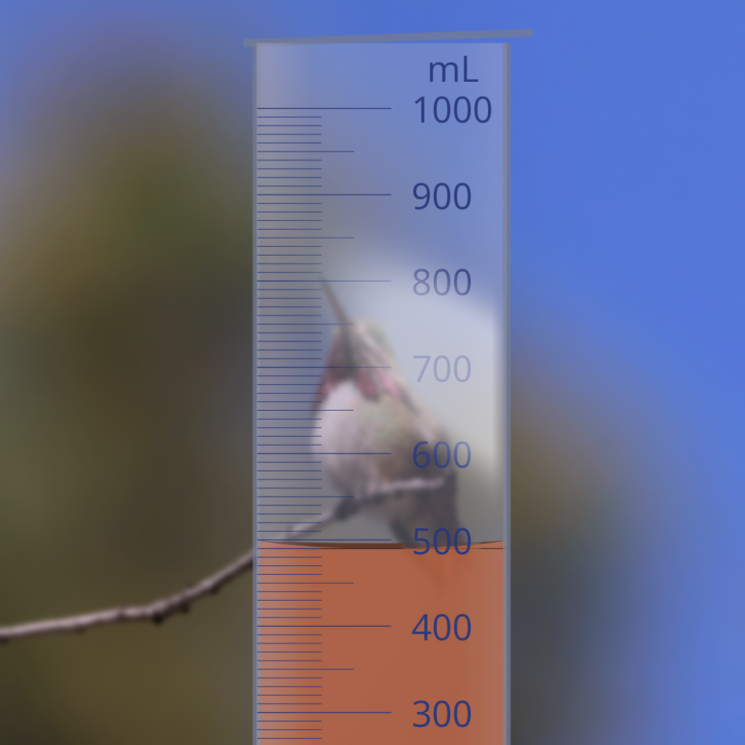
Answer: 490; mL
